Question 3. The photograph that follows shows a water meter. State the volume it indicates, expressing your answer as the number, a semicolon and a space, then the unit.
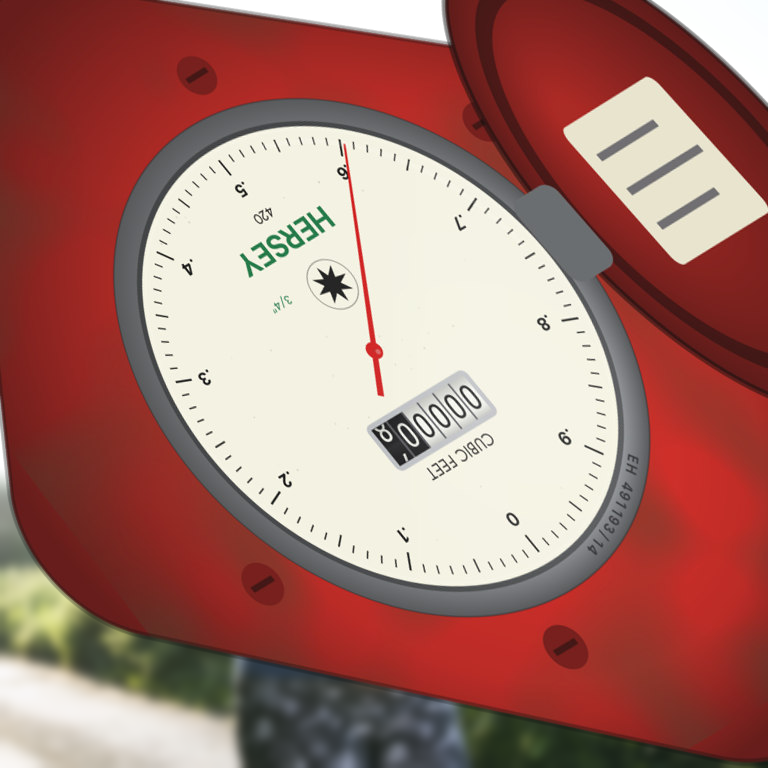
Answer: 7.60; ft³
